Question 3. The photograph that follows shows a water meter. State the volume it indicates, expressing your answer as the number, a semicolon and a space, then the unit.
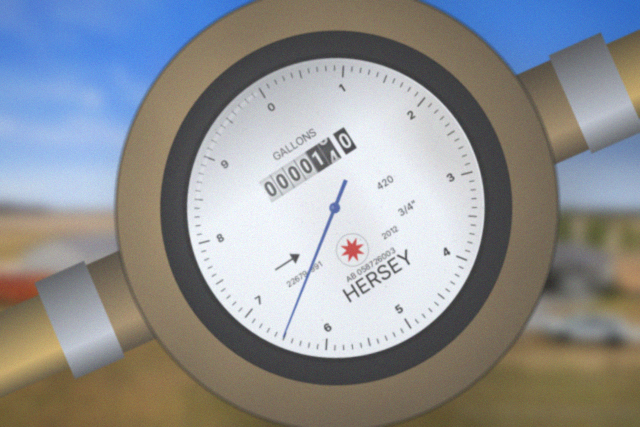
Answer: 136.5; gal
